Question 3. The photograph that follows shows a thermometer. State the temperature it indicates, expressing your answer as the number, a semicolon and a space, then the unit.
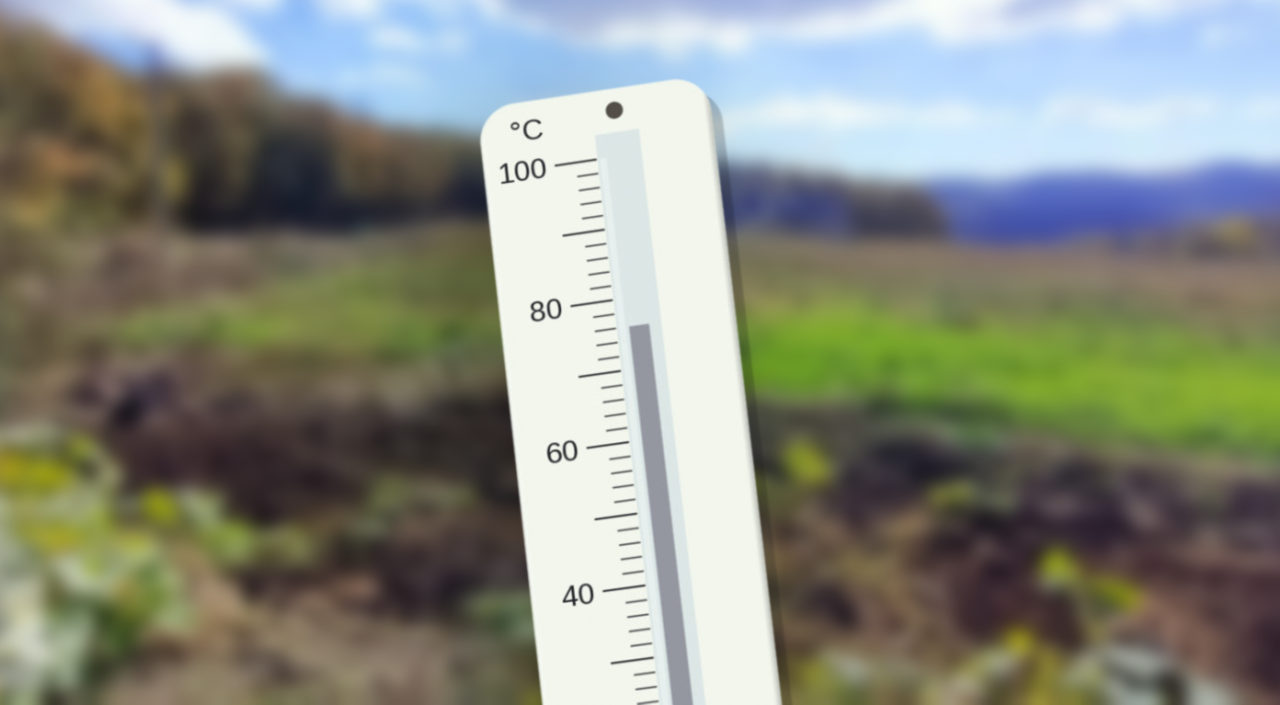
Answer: 76; °C
